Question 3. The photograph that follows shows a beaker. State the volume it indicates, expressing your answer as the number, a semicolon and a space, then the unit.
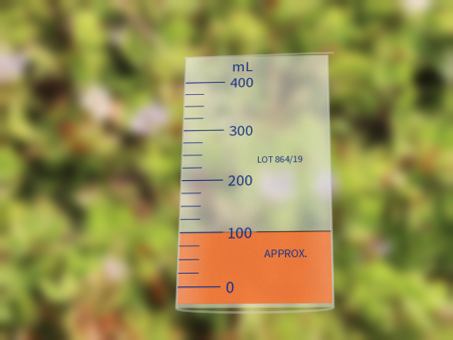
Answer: 100; mL
